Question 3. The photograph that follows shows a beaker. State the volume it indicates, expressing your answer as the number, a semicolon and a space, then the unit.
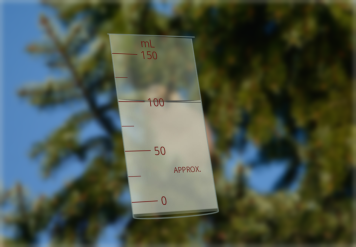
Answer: 100; mL
